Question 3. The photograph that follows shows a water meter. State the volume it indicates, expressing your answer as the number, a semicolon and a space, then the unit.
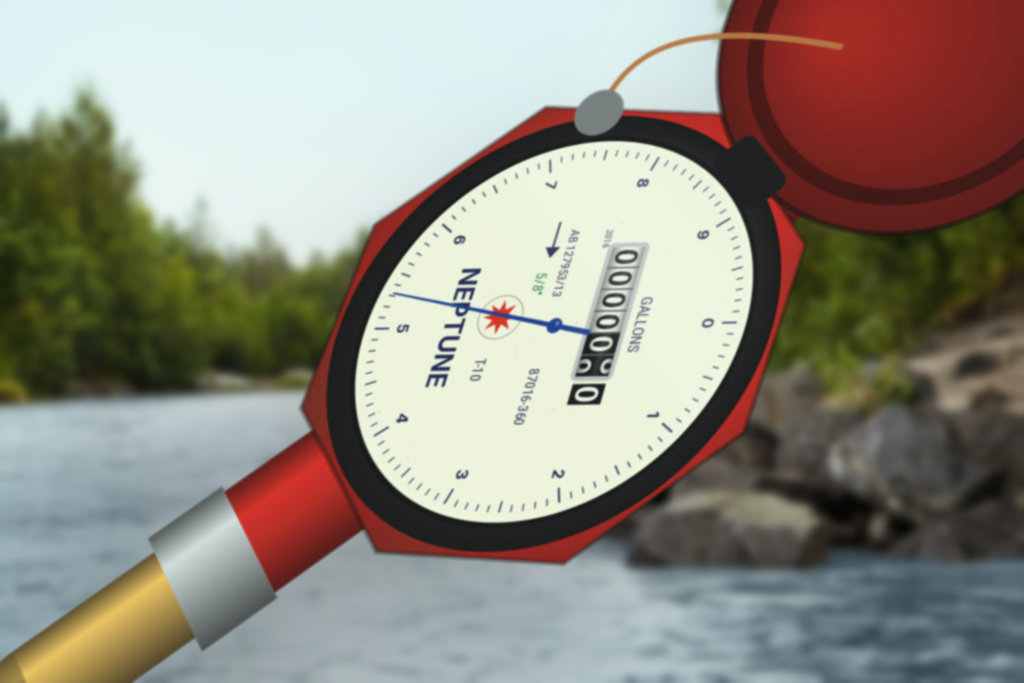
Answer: 85.3; gal
